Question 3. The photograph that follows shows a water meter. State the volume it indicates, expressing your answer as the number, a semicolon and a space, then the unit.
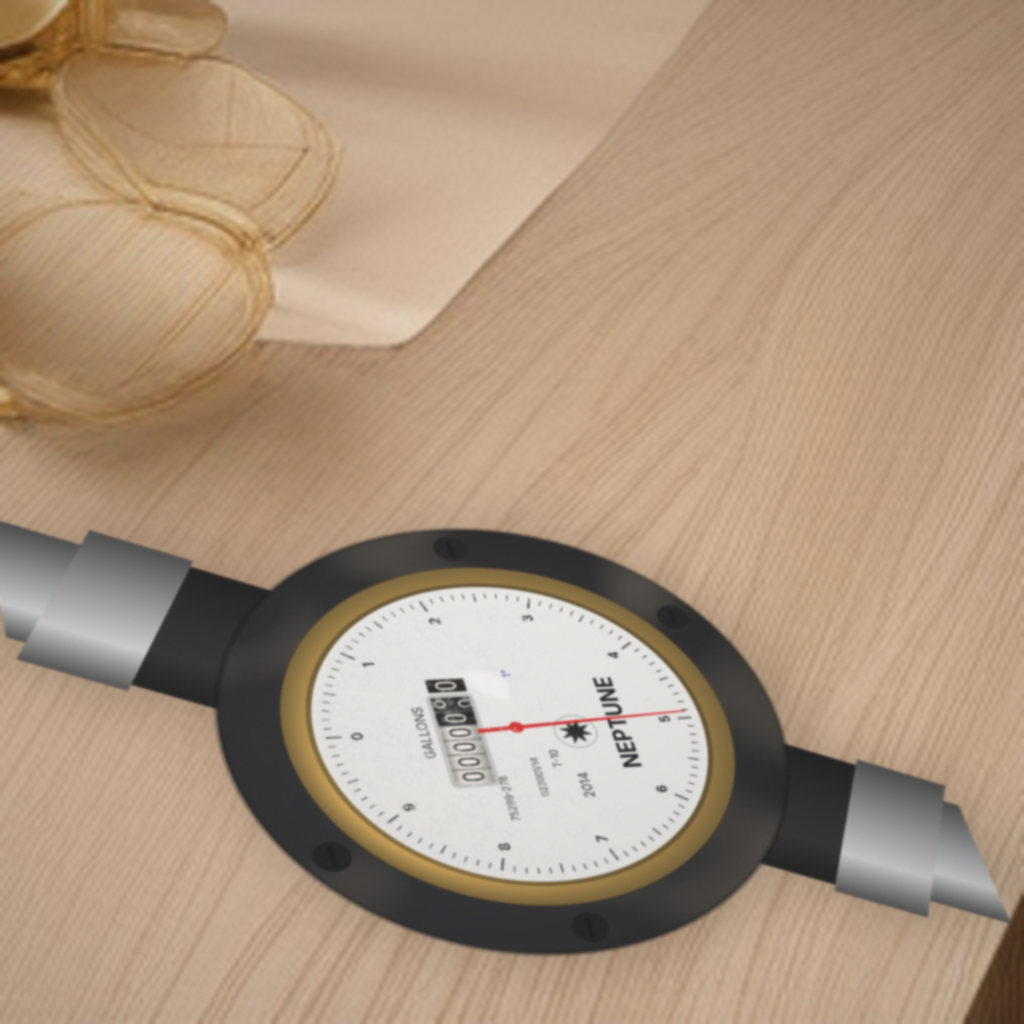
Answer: 84.9; gal
